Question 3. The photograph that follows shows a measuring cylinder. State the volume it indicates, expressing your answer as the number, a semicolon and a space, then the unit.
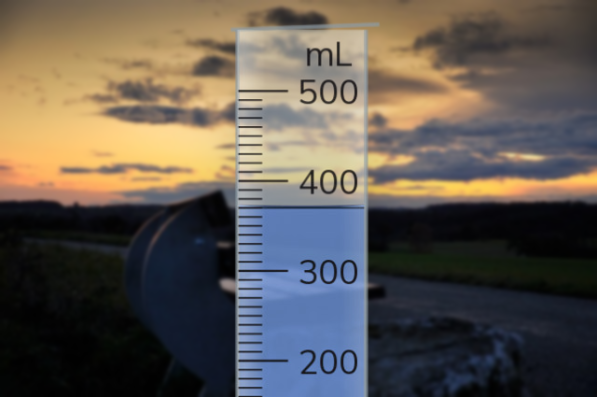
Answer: 370; mL
